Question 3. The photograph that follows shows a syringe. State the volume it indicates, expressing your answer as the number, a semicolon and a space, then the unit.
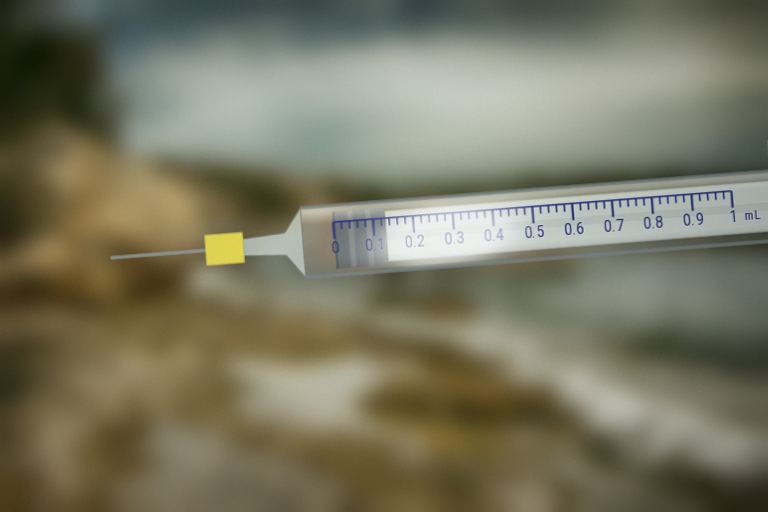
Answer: 0; mL
